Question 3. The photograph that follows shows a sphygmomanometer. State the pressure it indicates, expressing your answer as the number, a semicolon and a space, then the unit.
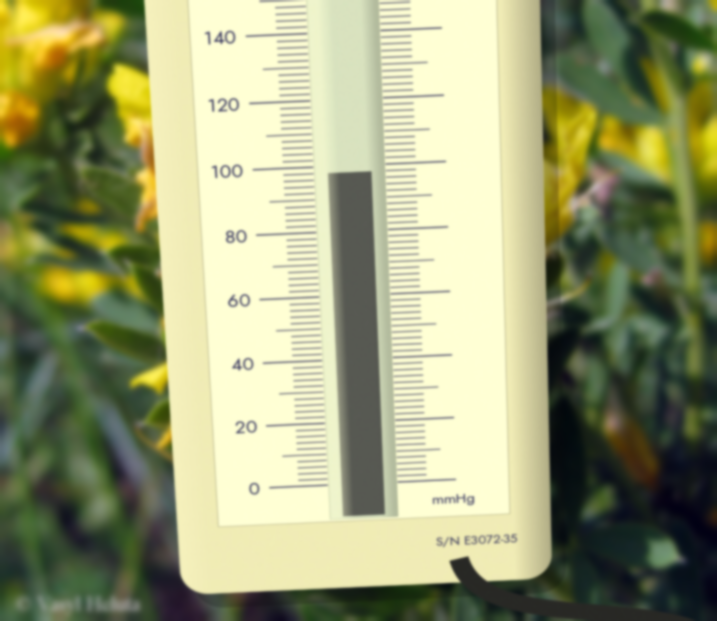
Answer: 98; mmHg
